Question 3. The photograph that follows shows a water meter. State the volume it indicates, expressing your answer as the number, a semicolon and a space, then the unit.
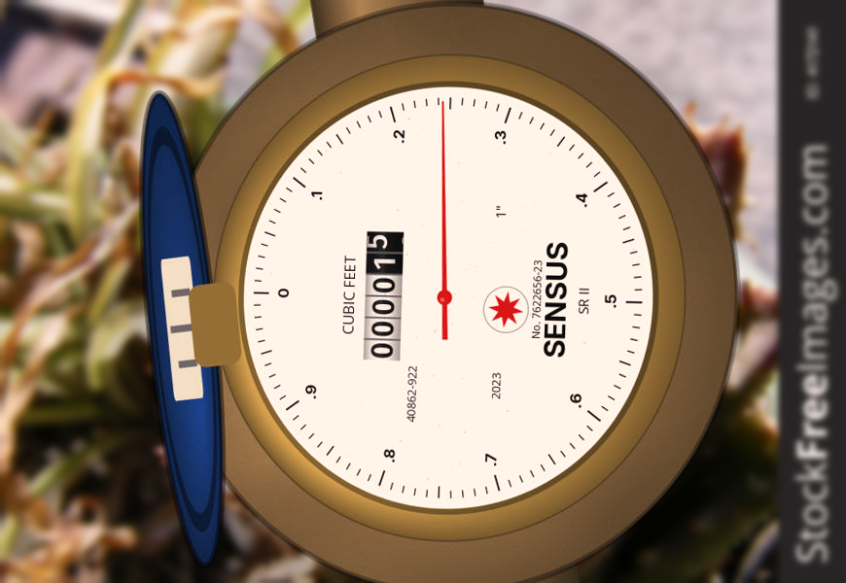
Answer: 15.24; ft³
